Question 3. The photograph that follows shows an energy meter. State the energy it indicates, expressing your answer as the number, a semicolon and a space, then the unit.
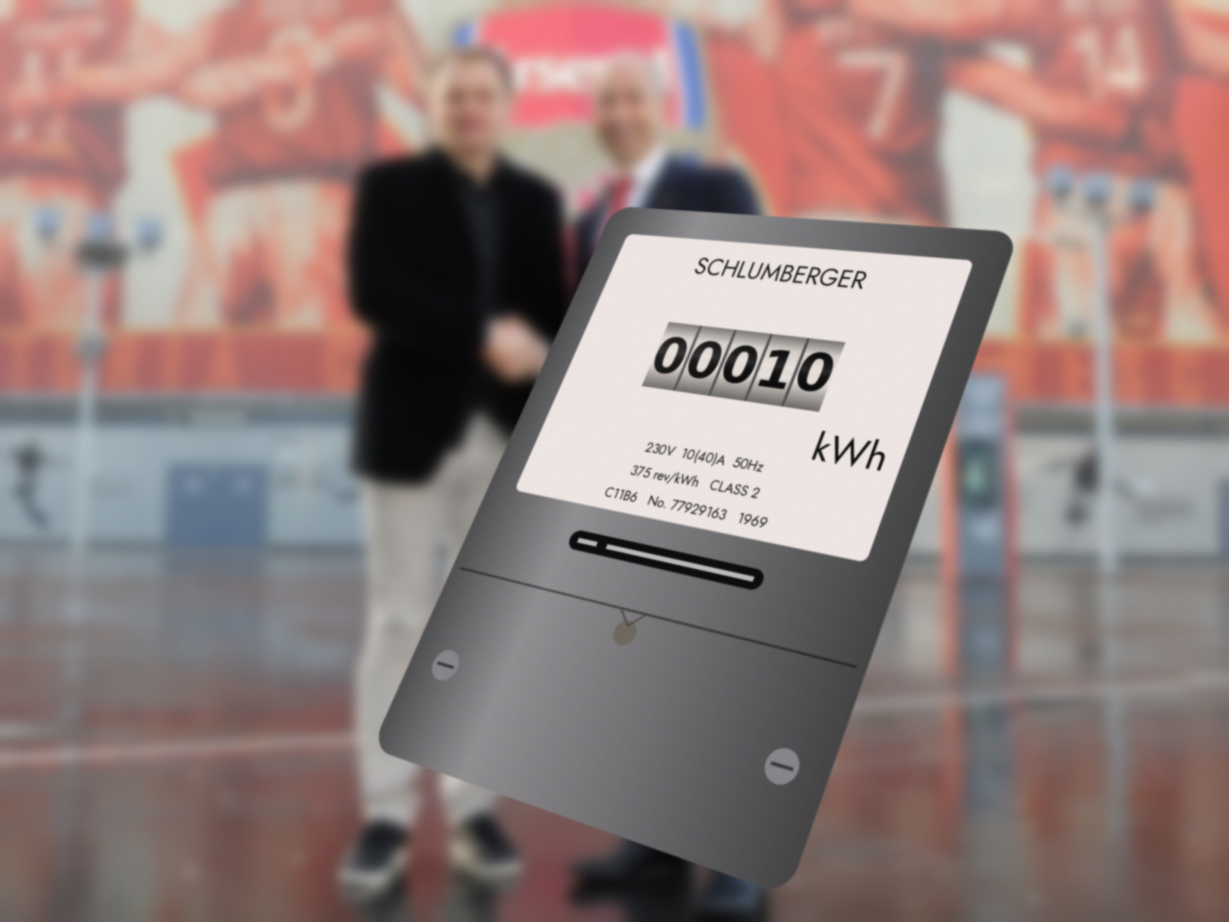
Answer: 10; kWh
